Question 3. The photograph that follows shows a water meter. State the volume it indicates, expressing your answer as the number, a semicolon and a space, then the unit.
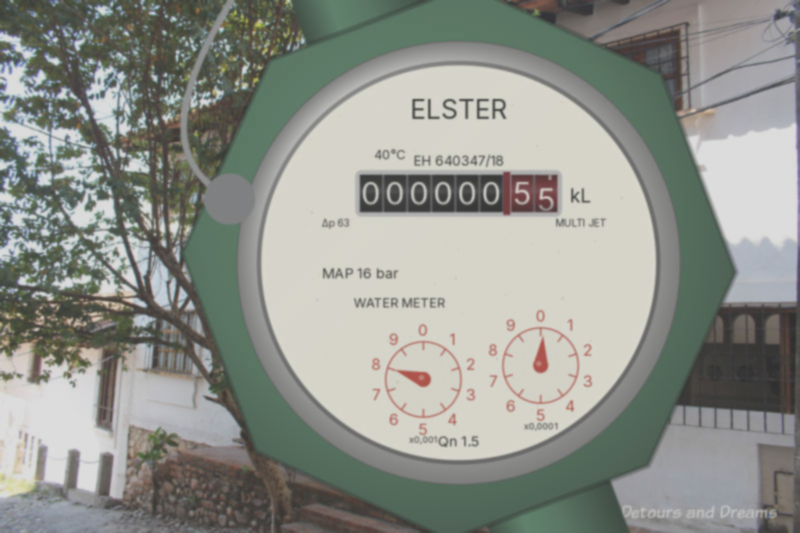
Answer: 0.5480; kL
